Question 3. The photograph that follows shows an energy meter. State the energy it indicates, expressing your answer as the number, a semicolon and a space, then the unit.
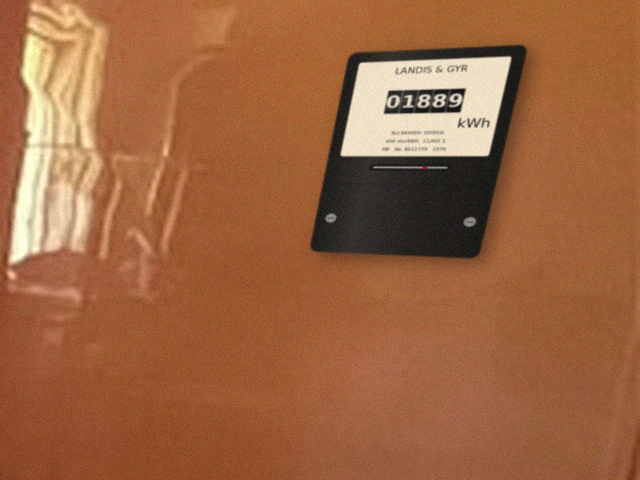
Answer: 1889; kWh
